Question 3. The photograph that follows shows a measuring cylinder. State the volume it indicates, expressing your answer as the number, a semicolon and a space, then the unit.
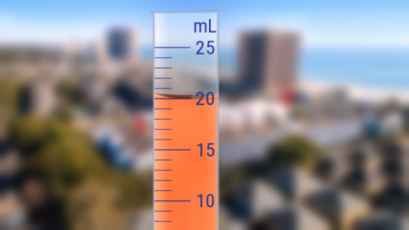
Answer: 20; mL
